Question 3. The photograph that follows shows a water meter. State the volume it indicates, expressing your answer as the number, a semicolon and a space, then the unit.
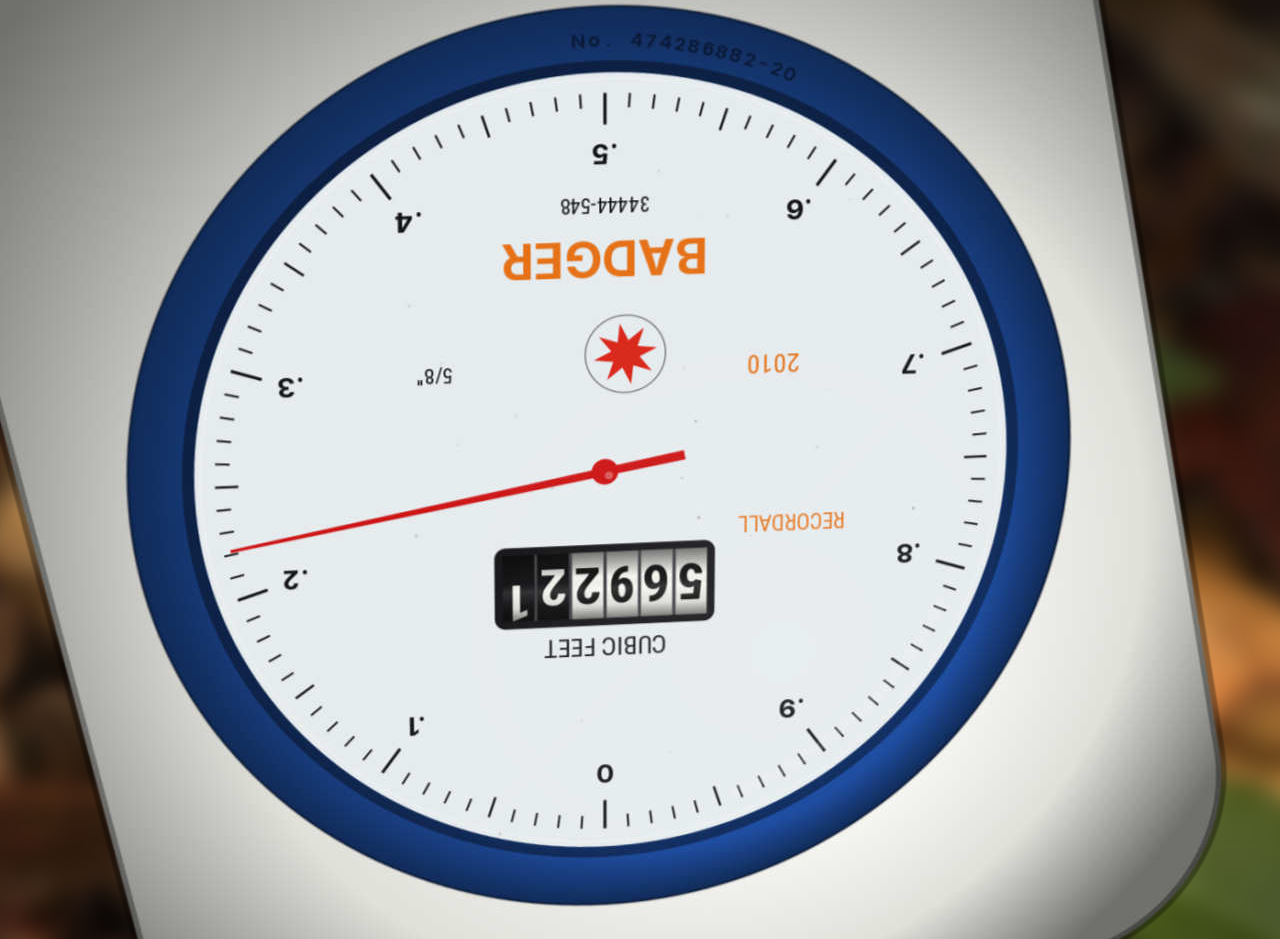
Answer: 569221.22; ft³
